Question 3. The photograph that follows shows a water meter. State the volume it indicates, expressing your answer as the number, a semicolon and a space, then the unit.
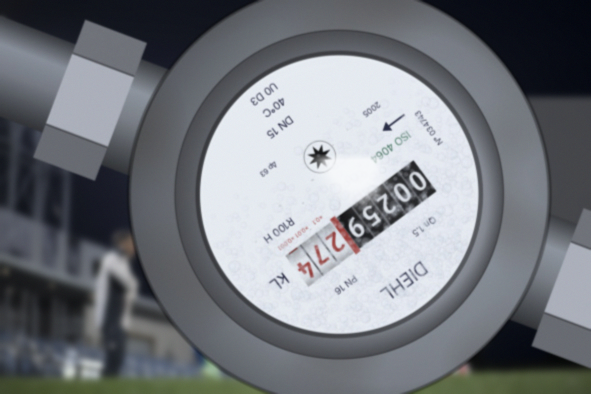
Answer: 259.274; kL
